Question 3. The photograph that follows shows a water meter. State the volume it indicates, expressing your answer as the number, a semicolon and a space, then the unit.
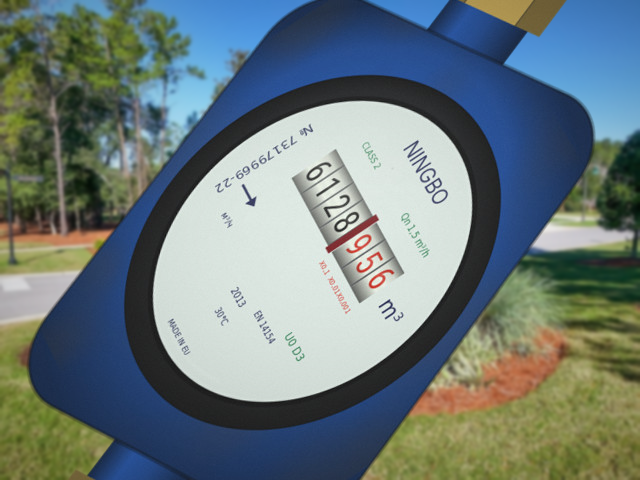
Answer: 6128.956; m³
